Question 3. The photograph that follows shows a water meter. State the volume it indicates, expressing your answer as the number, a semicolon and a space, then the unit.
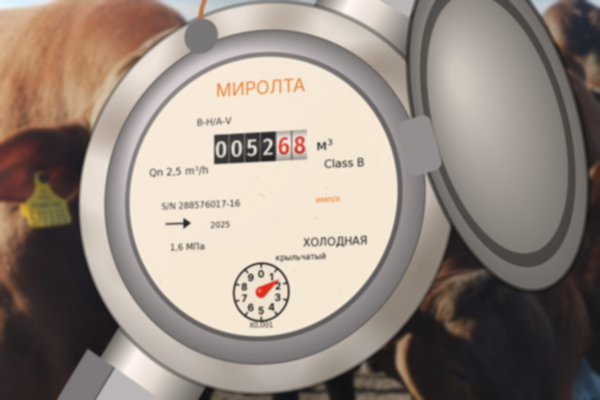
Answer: 52.681; m³
